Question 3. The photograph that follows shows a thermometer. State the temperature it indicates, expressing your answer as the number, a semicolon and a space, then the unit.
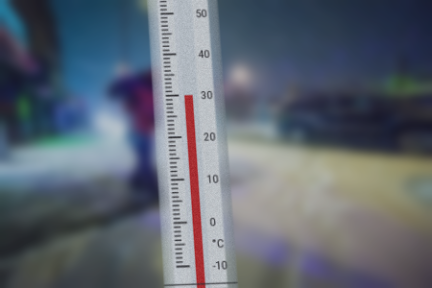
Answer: 30; °C
